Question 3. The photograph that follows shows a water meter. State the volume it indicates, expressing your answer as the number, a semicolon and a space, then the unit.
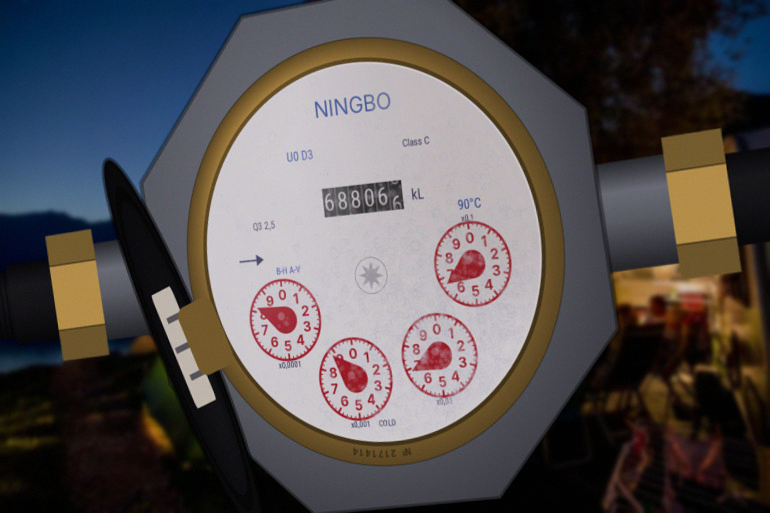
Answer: 688065.6688; kL
